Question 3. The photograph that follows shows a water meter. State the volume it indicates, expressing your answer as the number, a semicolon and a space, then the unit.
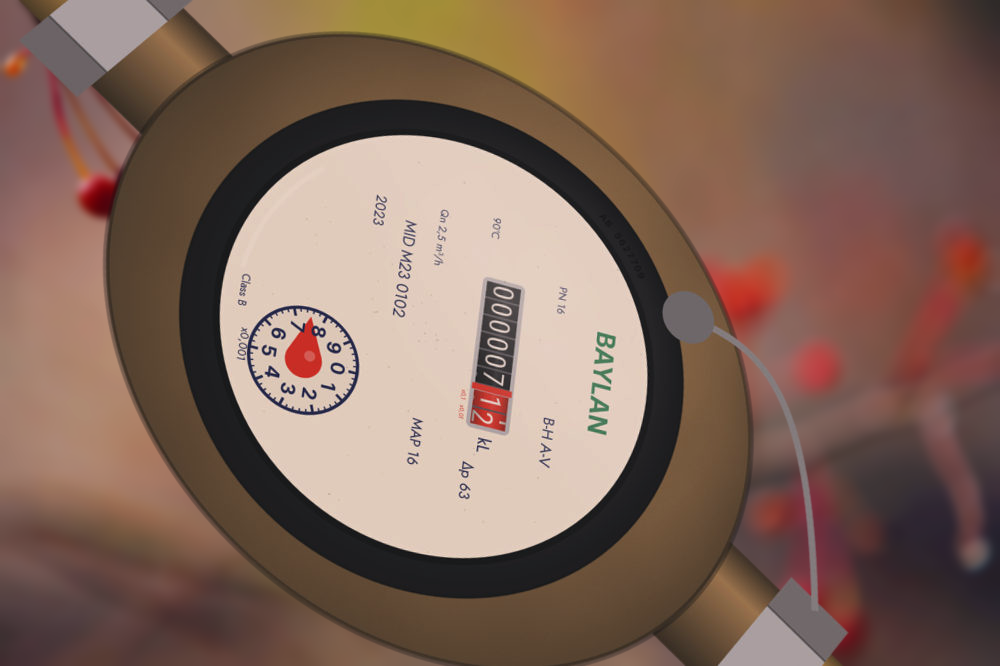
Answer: 7.117; kL
